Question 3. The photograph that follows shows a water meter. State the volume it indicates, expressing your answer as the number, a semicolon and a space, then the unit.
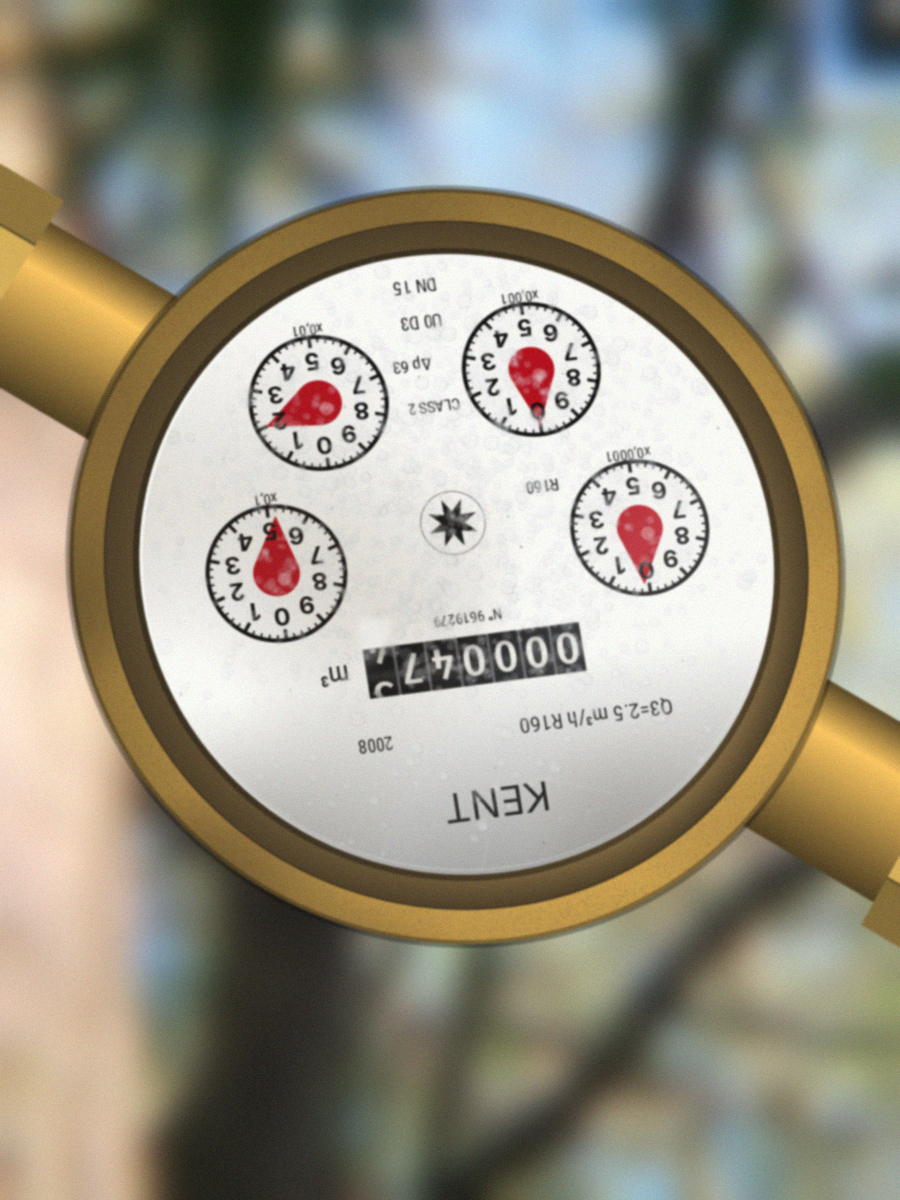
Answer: 473.5200; m³
